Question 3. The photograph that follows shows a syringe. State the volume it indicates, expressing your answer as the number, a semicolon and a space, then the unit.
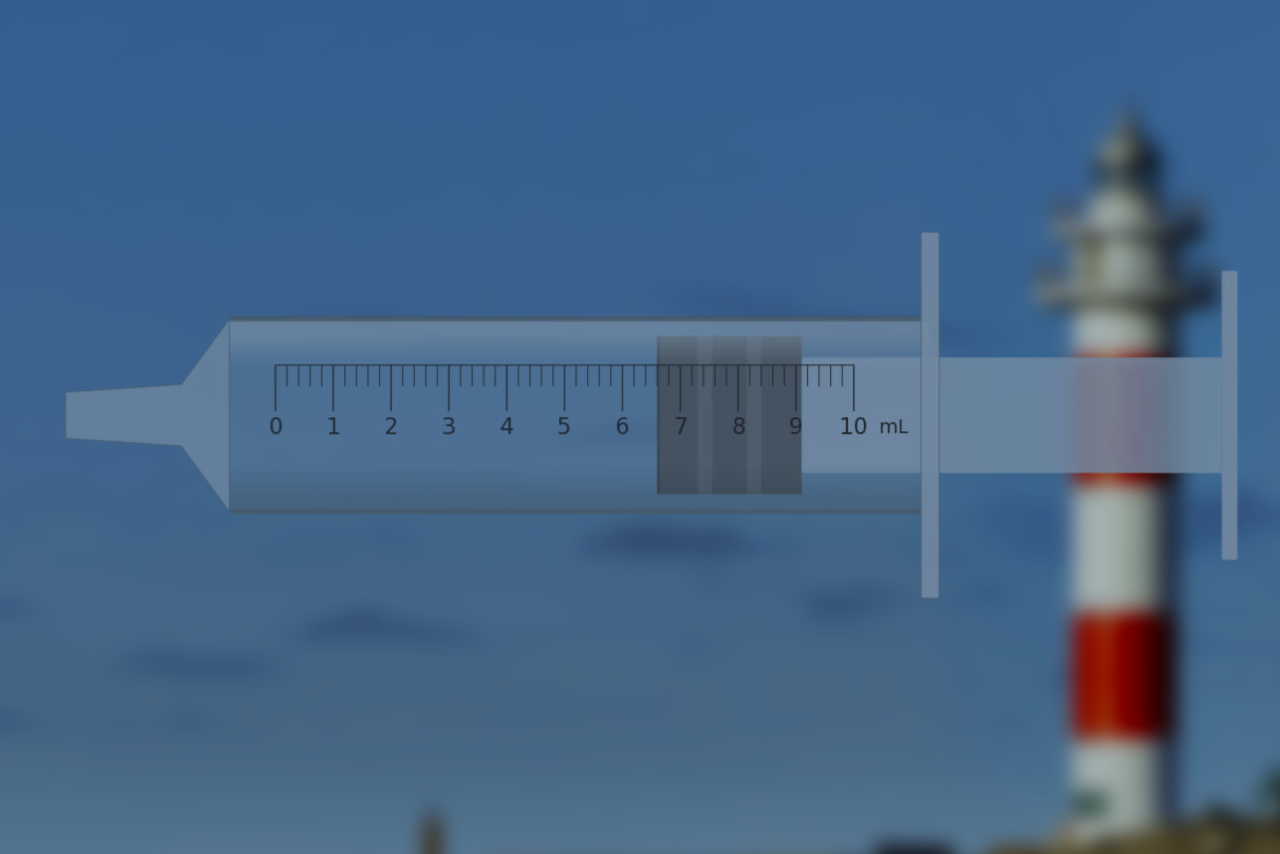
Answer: 6.6; mL
